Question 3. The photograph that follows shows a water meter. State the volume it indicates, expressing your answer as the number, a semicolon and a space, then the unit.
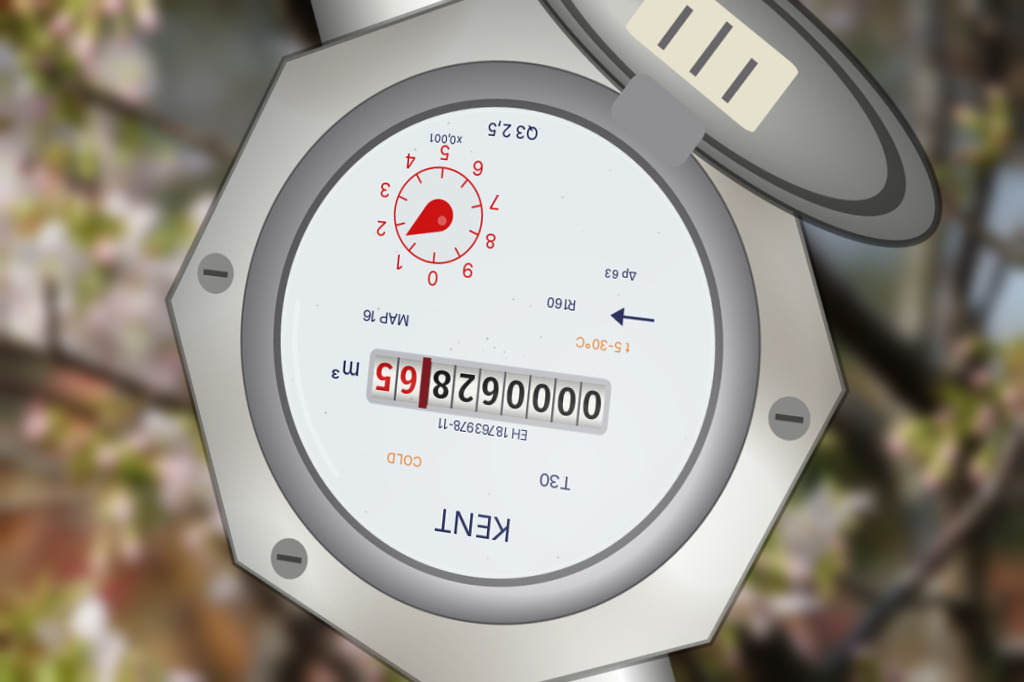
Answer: 628.651; m³
